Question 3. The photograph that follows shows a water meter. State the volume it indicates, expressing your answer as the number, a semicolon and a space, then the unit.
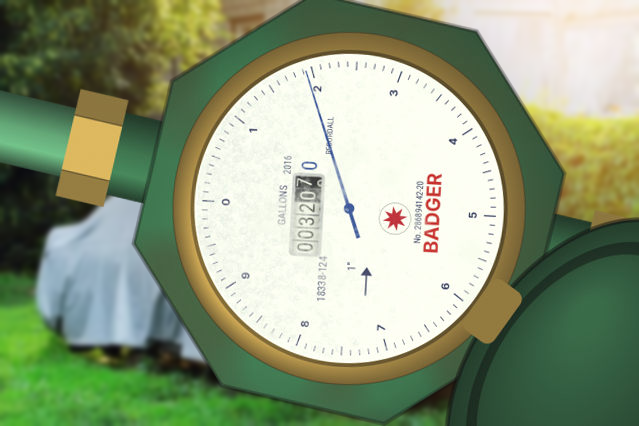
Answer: 32071.9; gal
